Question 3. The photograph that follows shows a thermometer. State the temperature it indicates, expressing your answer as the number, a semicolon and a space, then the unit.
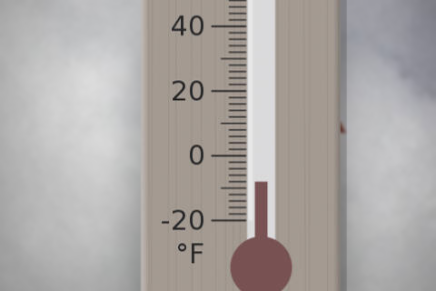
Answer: -8; °F
